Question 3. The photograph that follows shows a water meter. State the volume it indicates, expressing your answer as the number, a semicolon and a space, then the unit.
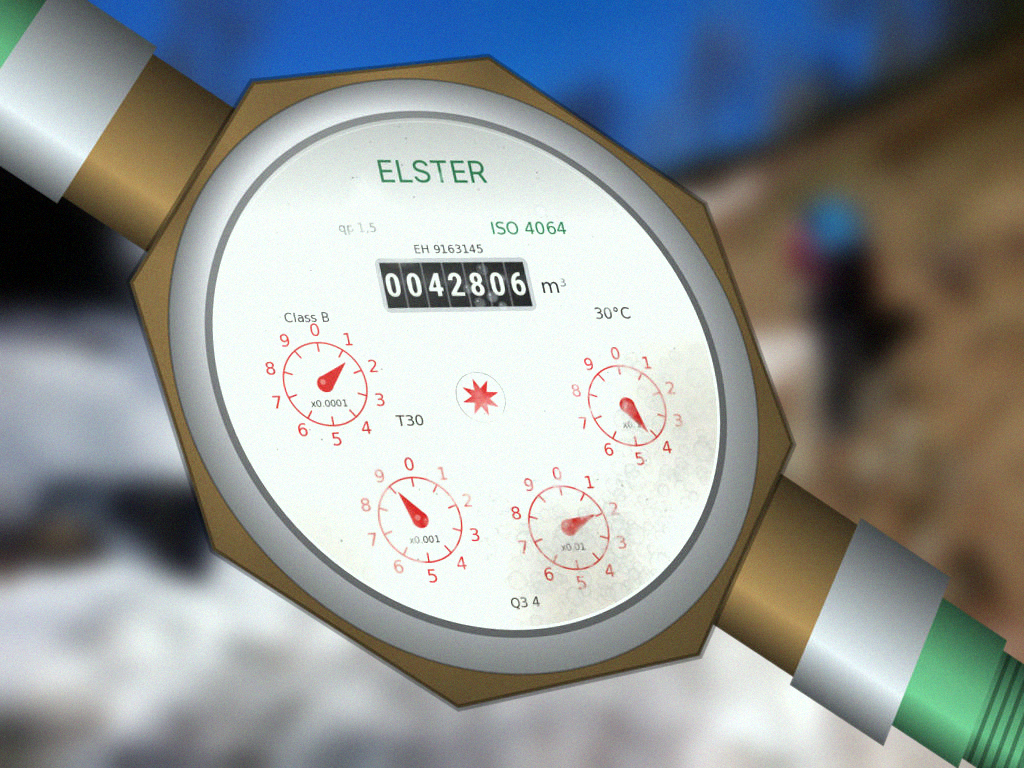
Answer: 42806.4191; m³
